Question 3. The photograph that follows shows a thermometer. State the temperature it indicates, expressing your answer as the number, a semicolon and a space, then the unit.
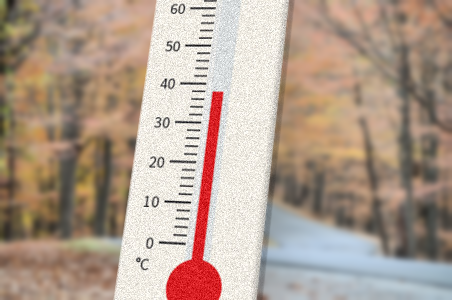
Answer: 38; °C
